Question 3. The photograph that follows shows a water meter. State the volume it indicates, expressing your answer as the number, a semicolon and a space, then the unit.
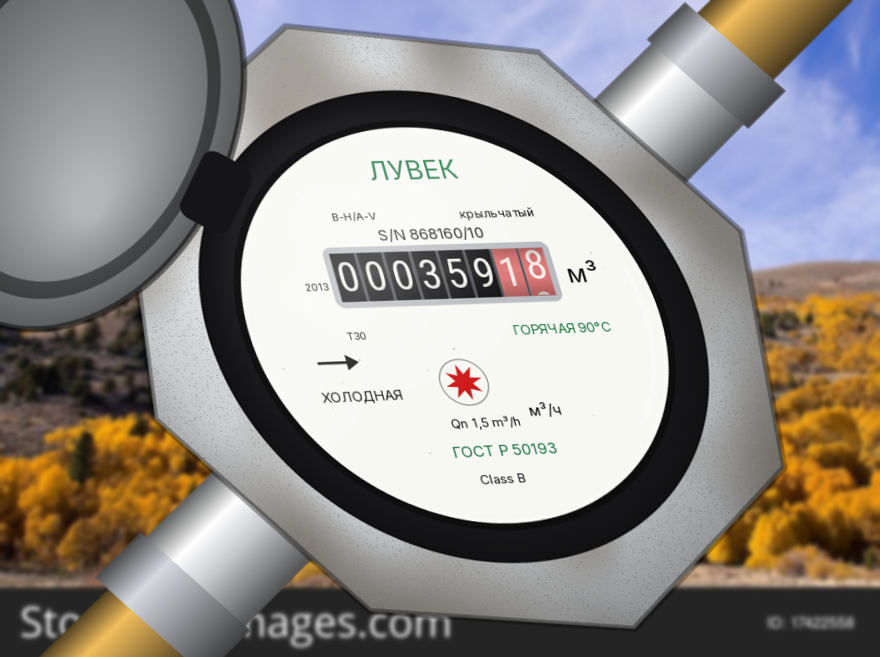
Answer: 359.18; m³
